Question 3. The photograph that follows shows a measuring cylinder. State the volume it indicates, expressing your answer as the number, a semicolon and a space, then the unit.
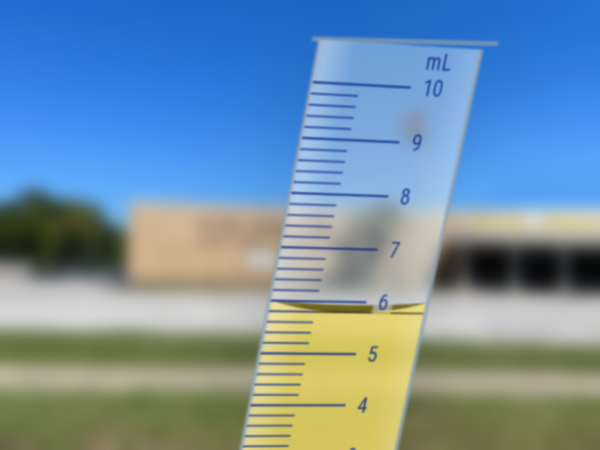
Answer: 5.8; mL
